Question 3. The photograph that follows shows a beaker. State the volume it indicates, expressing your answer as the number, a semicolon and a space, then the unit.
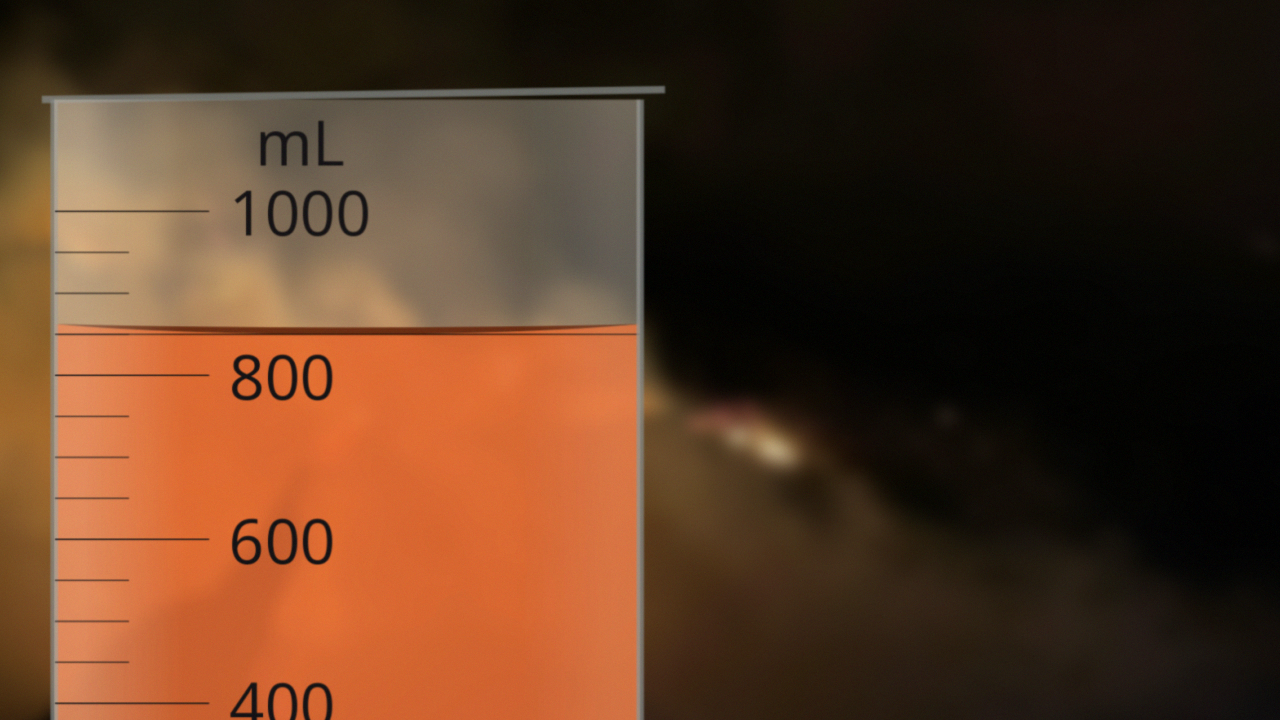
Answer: 850; mL
